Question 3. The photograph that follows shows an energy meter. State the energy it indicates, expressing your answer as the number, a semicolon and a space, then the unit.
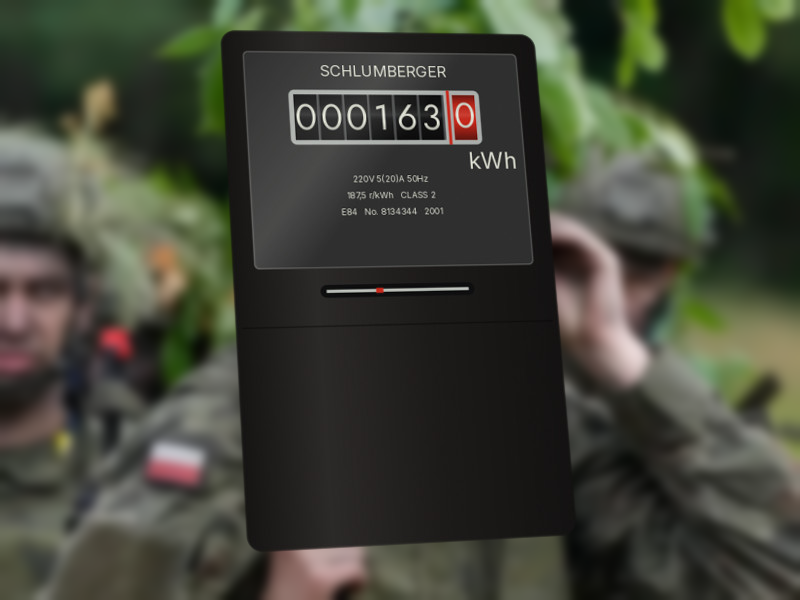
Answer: 163.0; kWh
